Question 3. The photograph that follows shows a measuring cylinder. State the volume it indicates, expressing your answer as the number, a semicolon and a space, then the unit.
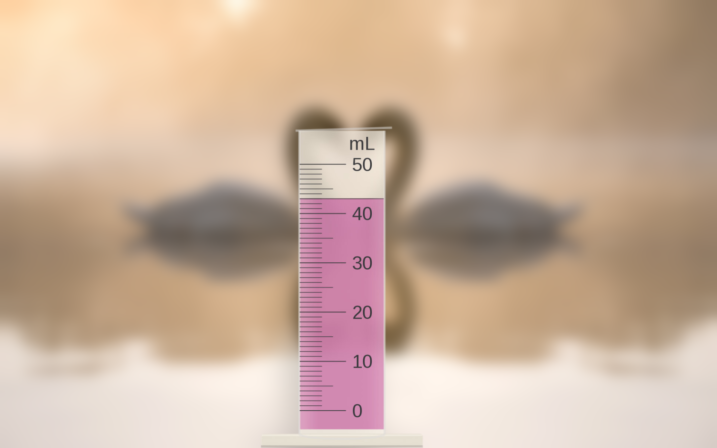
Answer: 43; mL
